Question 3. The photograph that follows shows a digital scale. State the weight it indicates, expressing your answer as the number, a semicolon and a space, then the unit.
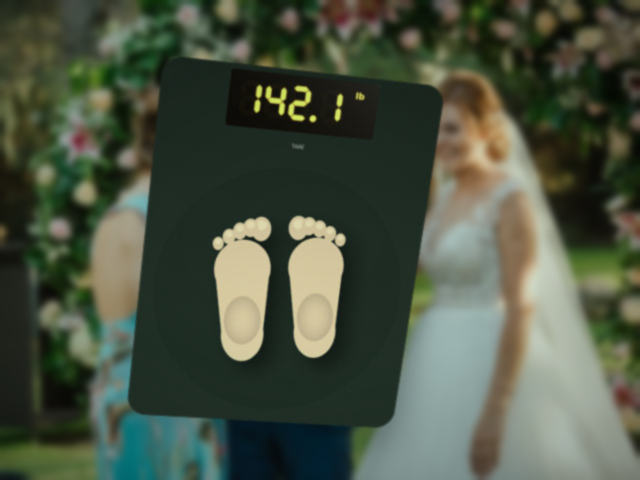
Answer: 142.1; lb
